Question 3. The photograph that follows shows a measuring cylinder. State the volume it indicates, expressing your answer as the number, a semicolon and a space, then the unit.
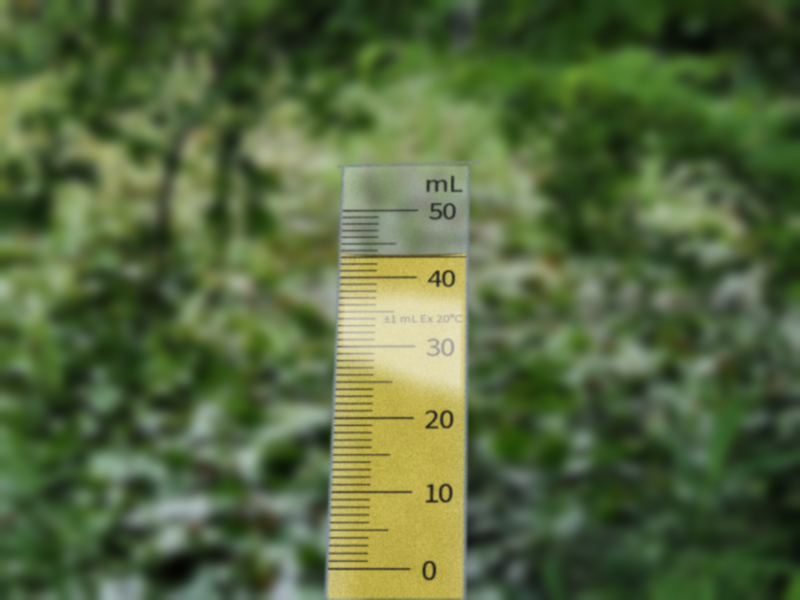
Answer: 43; mL
